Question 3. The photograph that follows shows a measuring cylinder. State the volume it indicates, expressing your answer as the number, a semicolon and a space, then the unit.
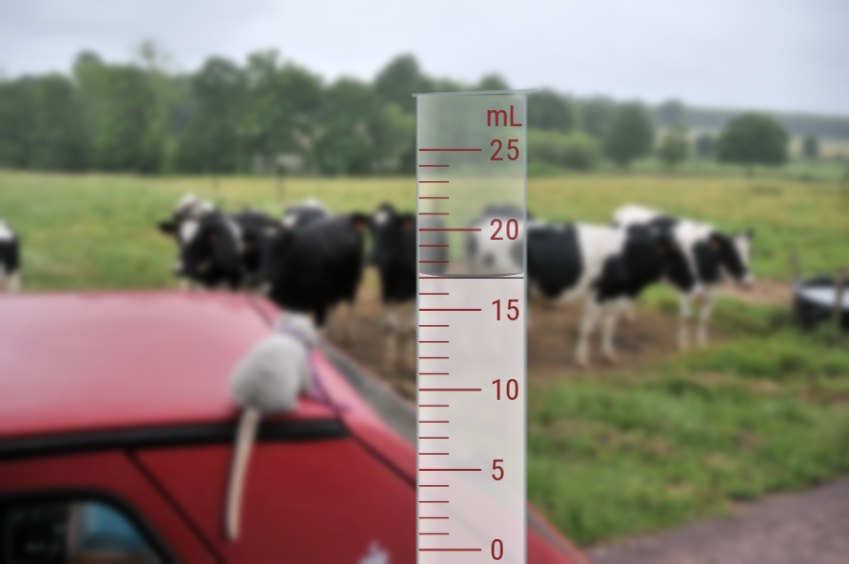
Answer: 17; mL
